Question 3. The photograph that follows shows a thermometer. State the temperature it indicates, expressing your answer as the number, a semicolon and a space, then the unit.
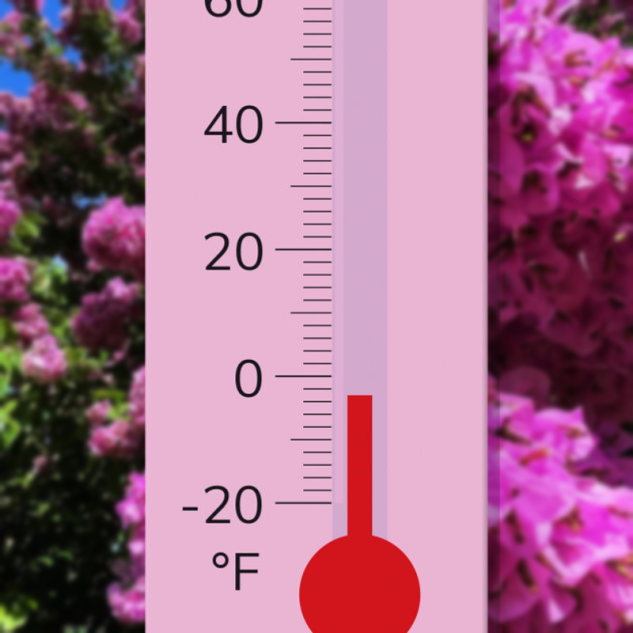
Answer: -3; °F
